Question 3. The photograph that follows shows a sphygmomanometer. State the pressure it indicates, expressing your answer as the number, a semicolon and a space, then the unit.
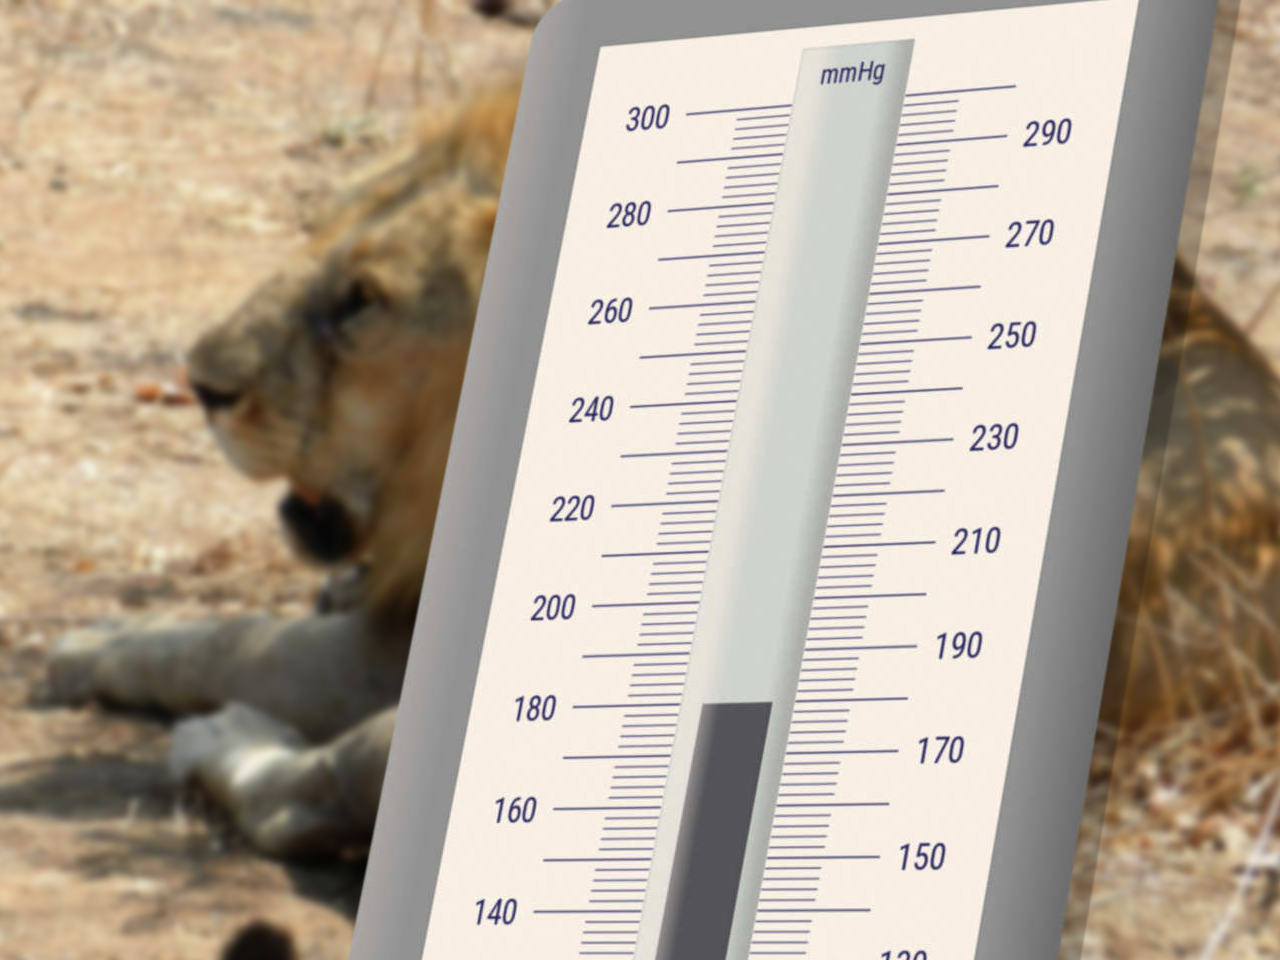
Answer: 180; mmHg
